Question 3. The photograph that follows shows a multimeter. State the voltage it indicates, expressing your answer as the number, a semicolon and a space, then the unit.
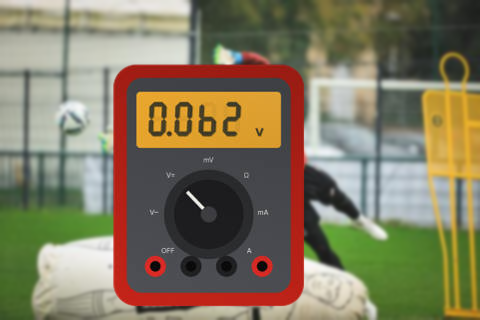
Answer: 0.062; V
